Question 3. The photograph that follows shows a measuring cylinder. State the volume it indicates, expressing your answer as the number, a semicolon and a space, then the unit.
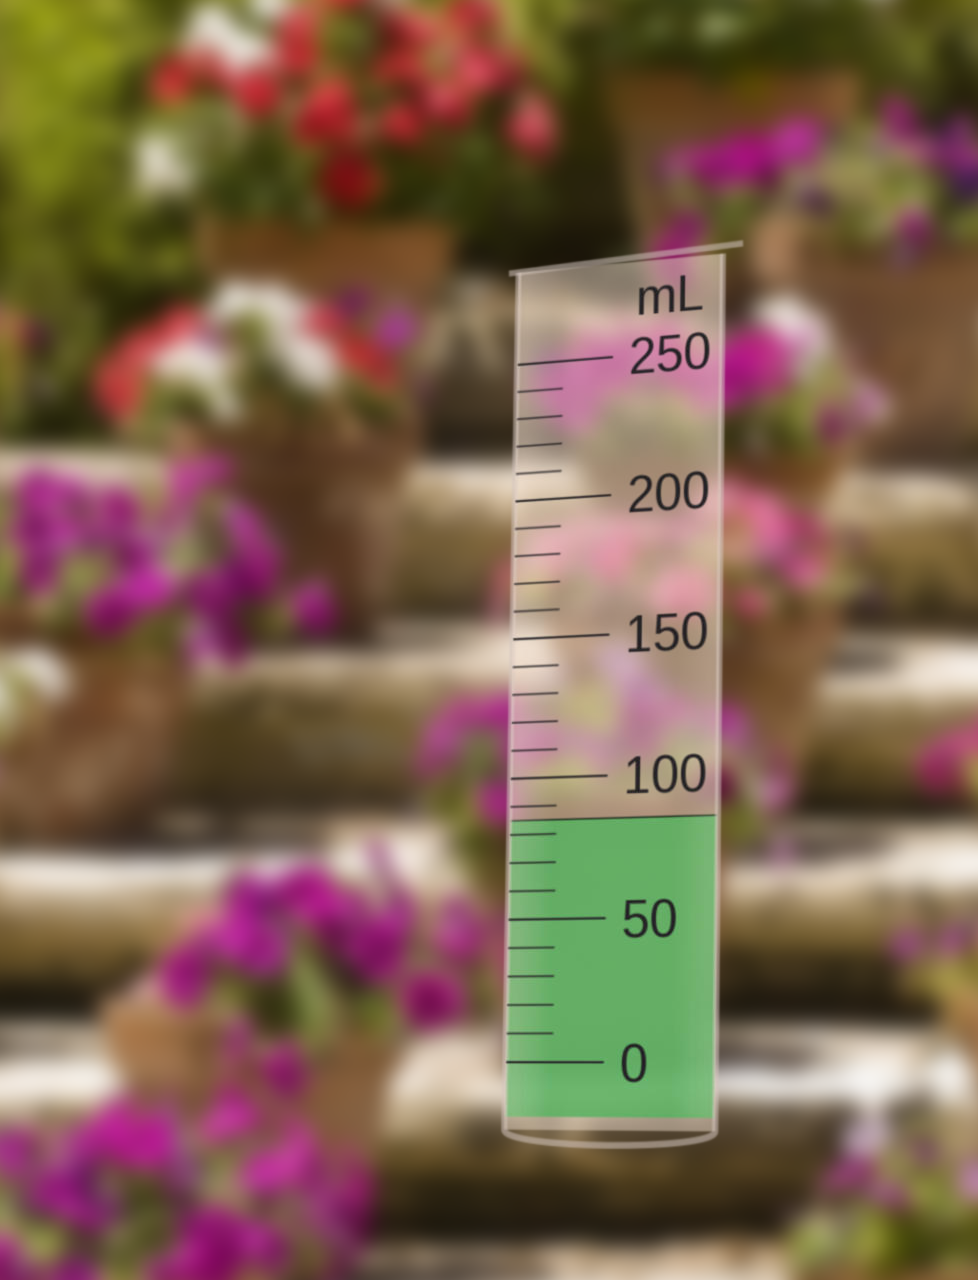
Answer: 85; mL
